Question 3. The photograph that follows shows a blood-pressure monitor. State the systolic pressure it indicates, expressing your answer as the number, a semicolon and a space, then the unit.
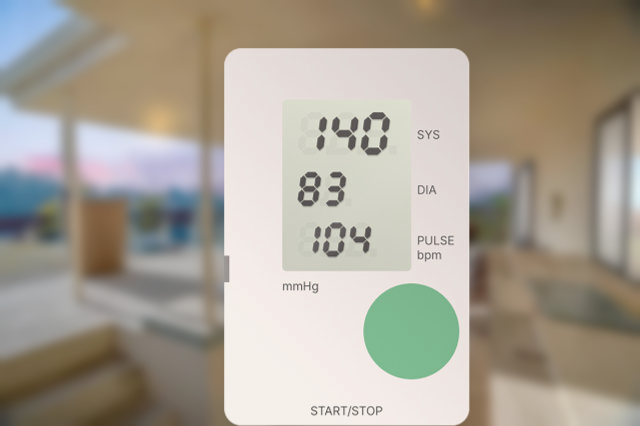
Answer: 140; mmHg
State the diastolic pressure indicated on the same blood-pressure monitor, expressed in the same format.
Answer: 83; mmHg
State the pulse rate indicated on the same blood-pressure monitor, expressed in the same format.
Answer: 104; bpm
